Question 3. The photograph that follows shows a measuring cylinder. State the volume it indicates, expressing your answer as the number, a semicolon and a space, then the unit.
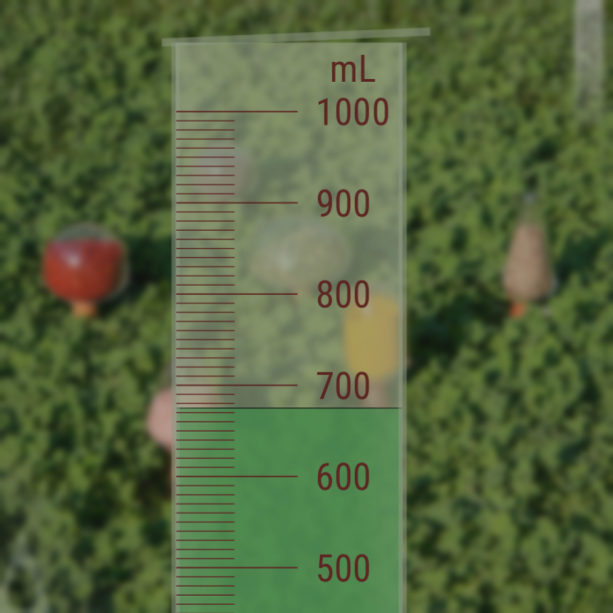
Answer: 675; mL
